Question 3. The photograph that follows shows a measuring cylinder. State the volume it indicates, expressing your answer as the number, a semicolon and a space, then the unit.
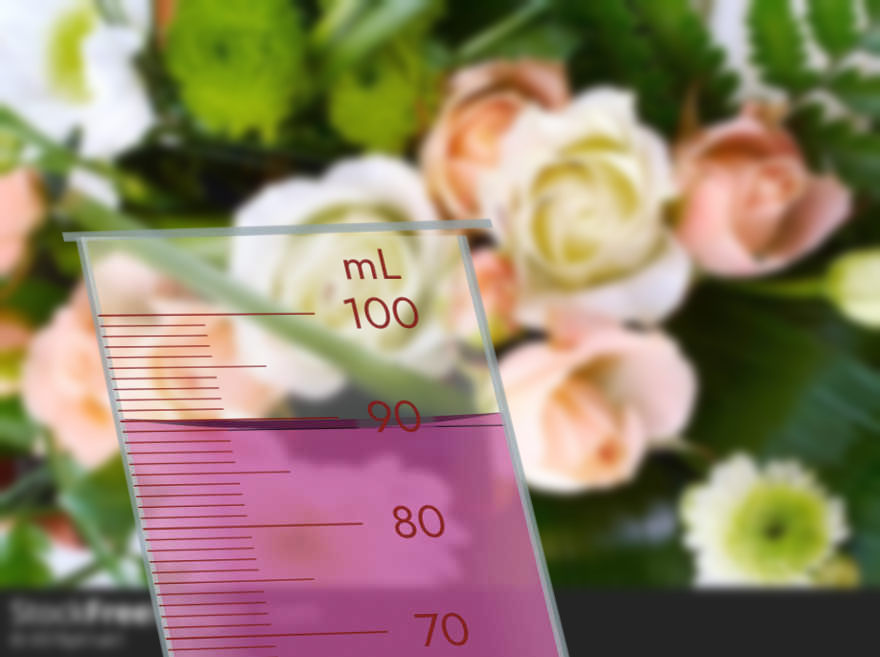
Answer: 89; mL
